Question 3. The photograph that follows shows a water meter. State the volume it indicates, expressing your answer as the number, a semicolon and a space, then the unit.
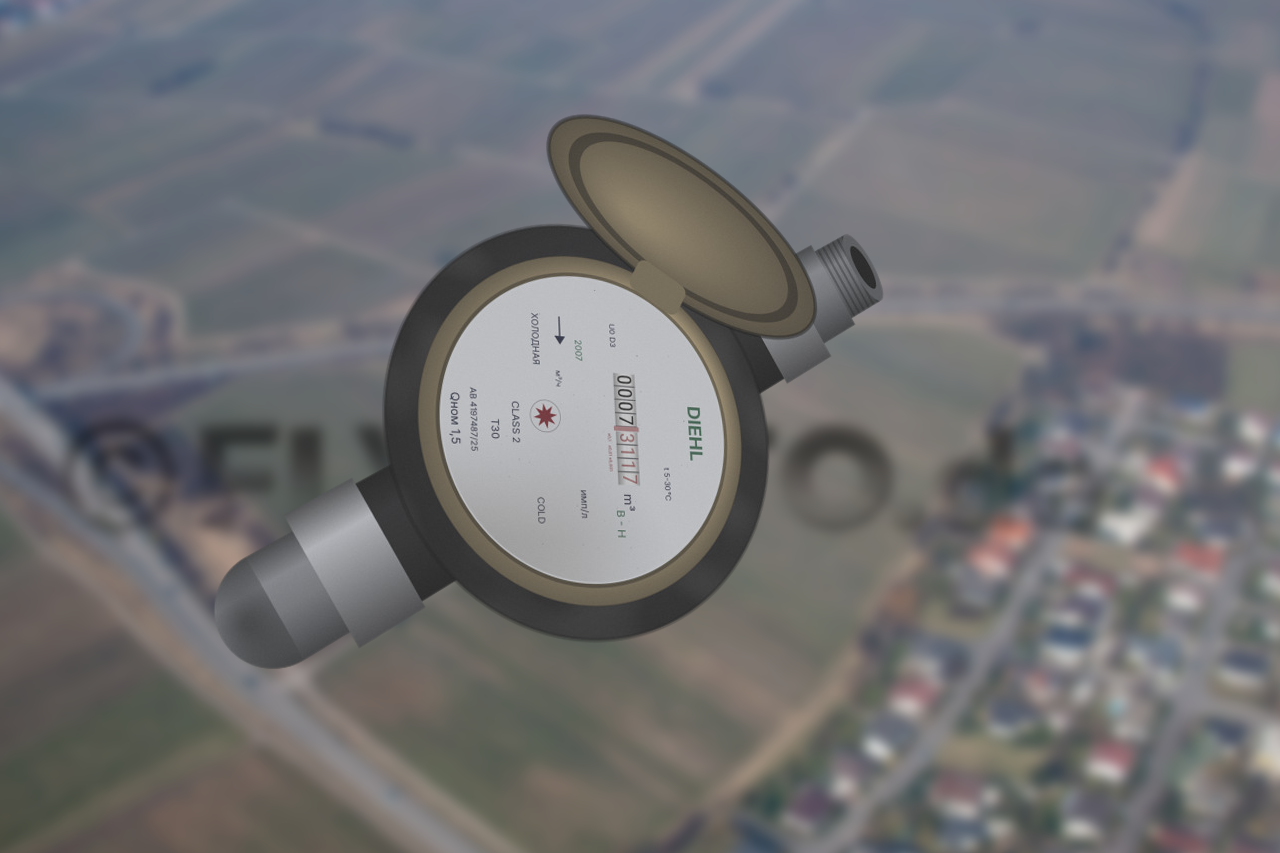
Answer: 7.3117; m³
